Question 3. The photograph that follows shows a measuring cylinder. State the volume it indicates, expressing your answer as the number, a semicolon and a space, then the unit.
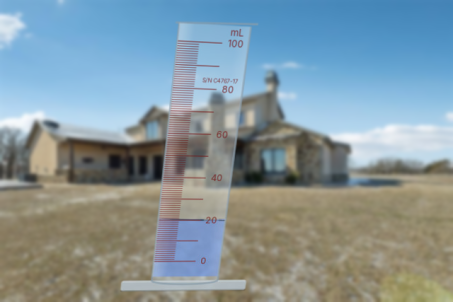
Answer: 20; mL
